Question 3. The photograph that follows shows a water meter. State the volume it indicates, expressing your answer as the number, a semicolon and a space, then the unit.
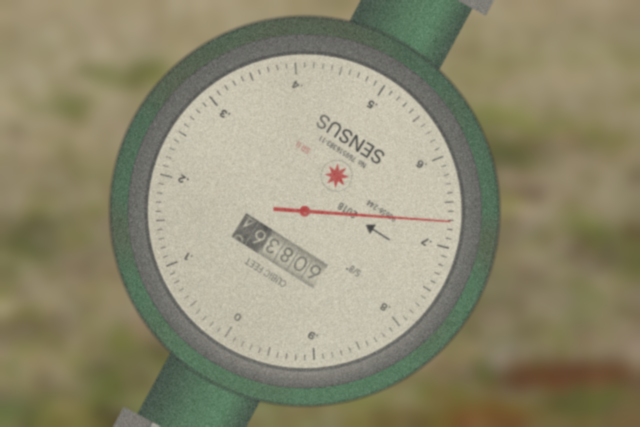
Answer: 608363.67; ft³
